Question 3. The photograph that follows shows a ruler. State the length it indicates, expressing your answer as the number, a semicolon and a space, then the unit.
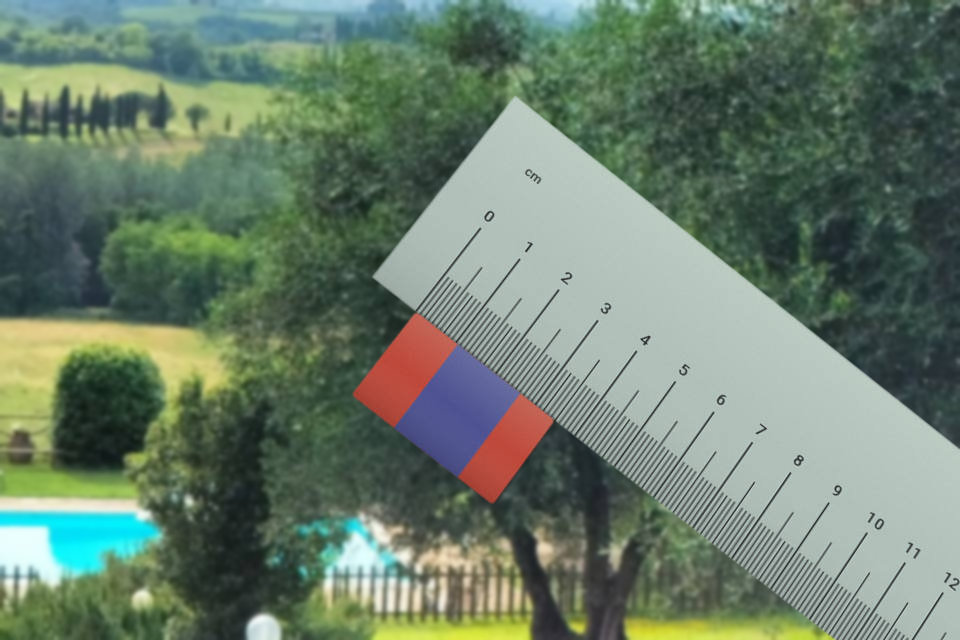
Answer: 3.5; cm
